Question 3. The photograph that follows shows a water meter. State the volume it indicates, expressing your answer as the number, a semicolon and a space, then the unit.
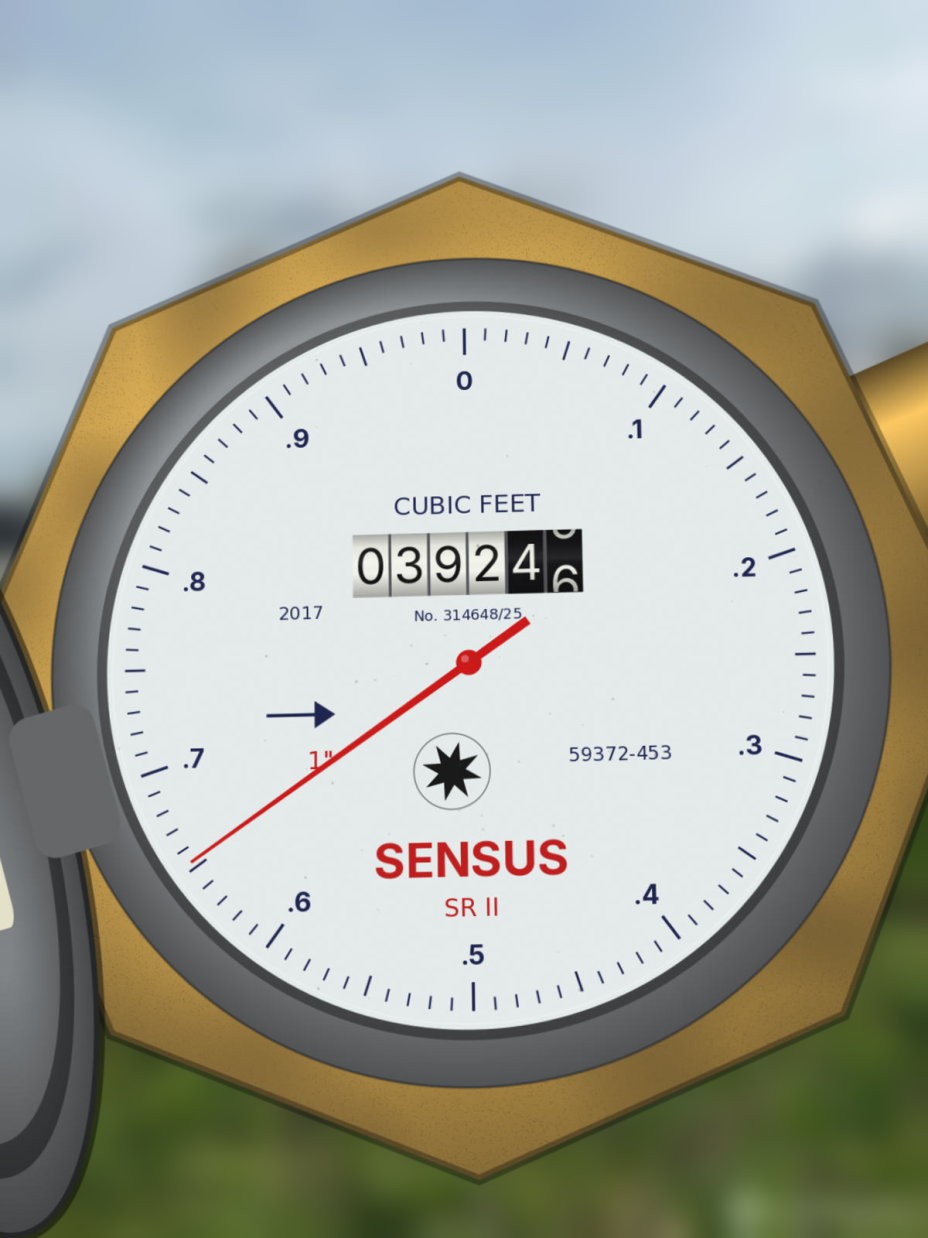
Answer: 39245.65; ft³
